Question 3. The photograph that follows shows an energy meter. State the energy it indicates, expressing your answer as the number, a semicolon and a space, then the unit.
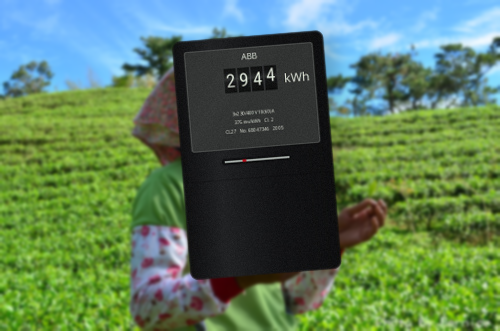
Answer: 2944; kWh
